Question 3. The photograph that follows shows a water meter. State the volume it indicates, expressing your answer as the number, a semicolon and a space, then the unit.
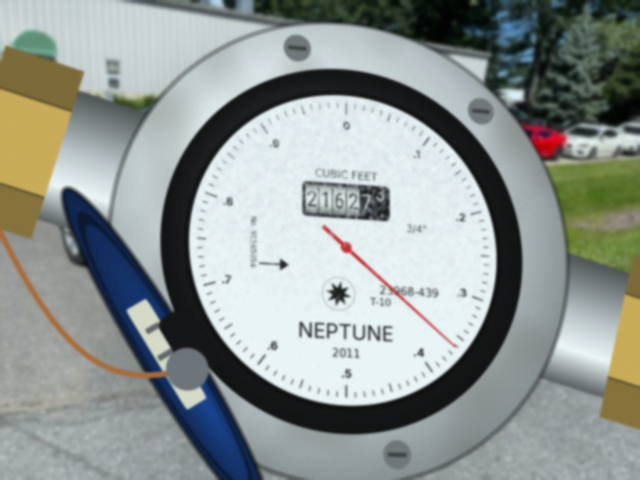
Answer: 216273.36; ft³
